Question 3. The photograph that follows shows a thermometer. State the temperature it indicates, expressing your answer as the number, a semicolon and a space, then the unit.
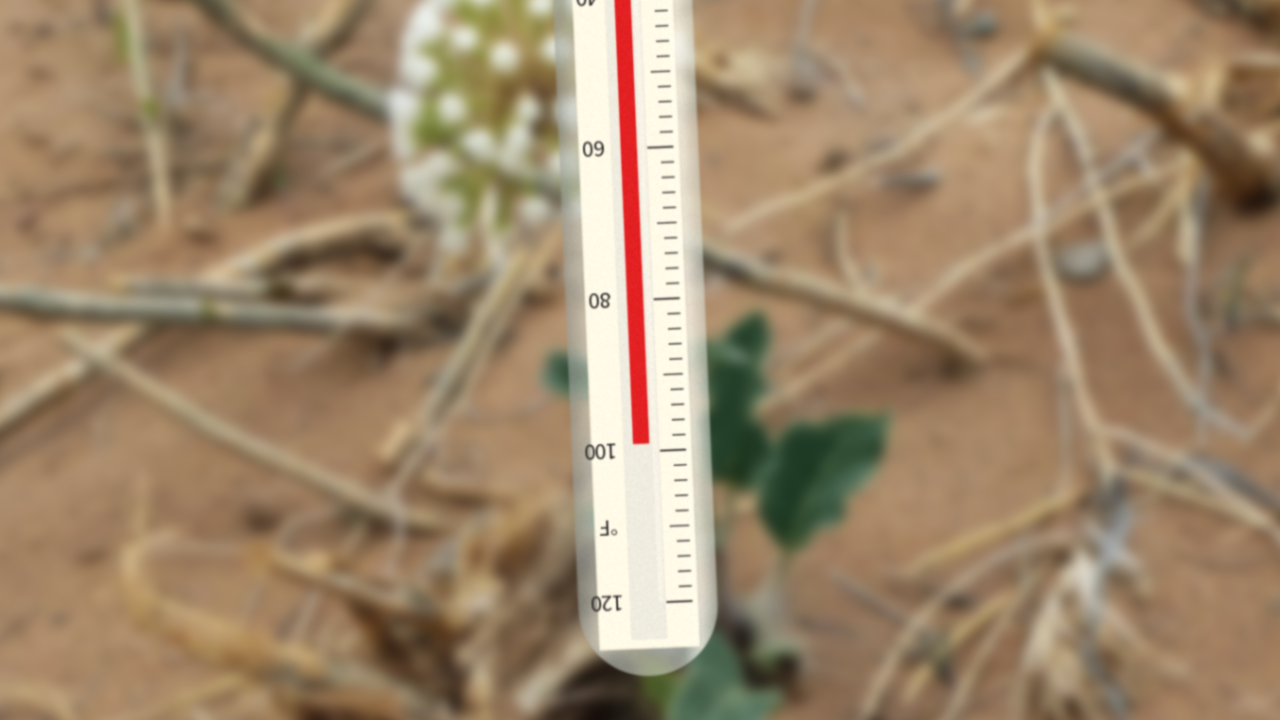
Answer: 99; °F
